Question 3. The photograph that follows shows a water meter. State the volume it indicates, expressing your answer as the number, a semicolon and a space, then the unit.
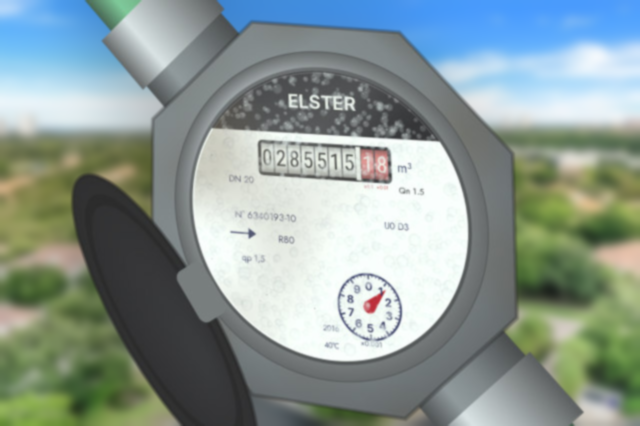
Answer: 285515.181; m³
